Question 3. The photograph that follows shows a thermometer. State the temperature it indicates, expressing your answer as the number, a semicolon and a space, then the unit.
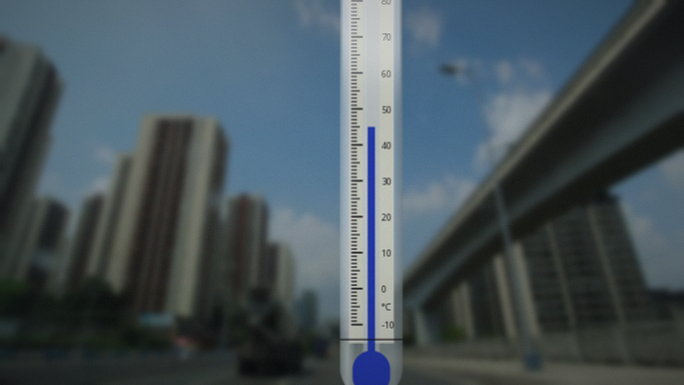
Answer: 45; °C
